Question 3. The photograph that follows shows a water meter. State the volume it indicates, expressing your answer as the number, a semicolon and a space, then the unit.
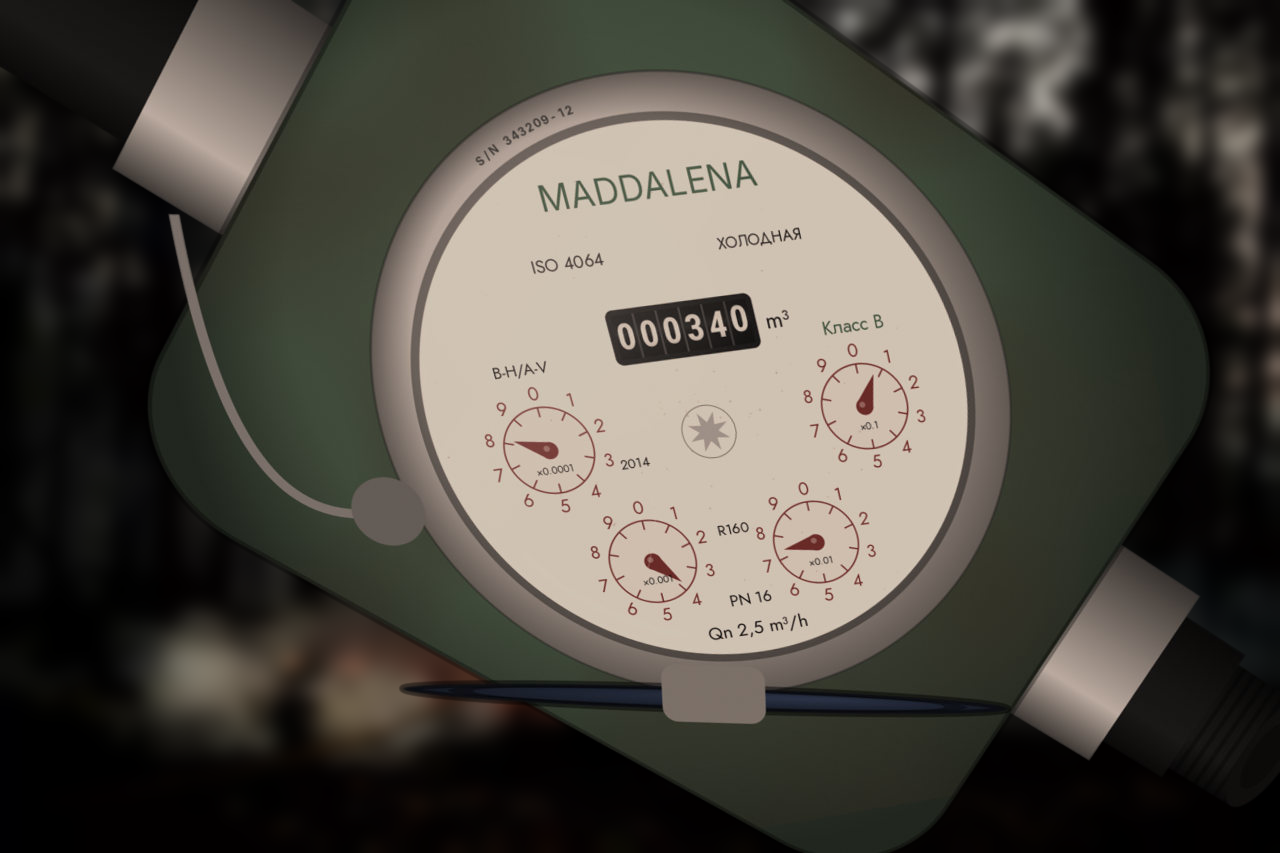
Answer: 340.0738; m³
